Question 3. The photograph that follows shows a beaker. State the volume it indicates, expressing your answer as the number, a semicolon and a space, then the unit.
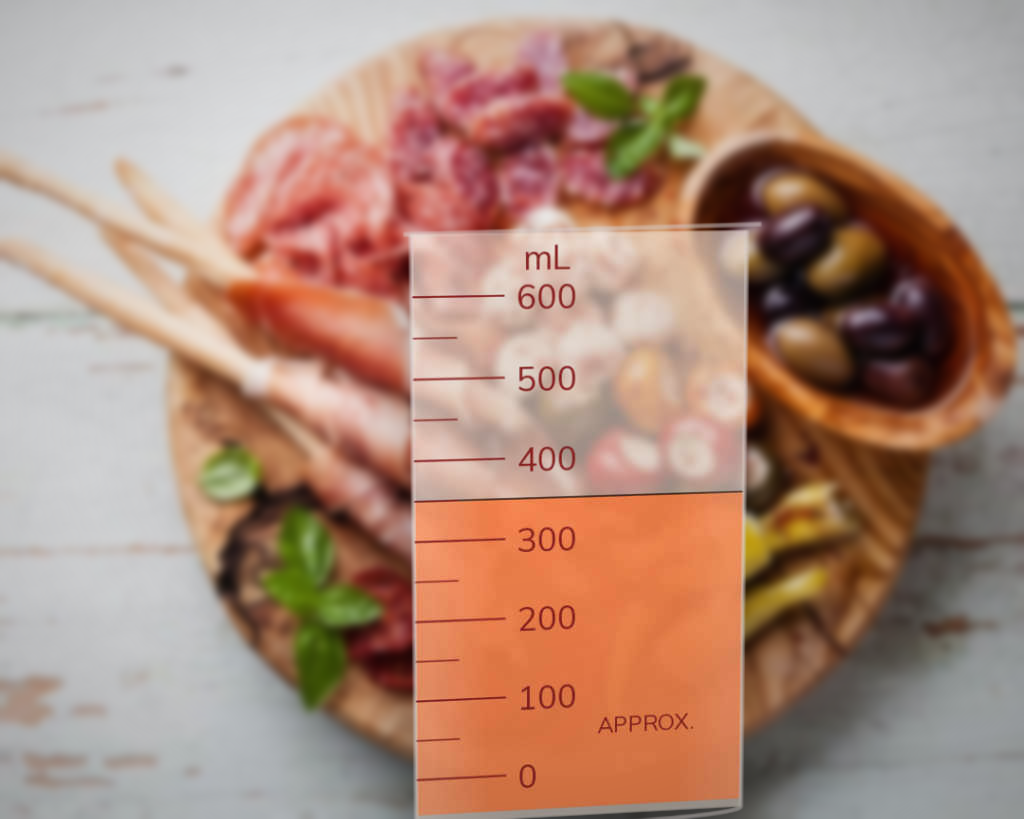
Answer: 350; mL
